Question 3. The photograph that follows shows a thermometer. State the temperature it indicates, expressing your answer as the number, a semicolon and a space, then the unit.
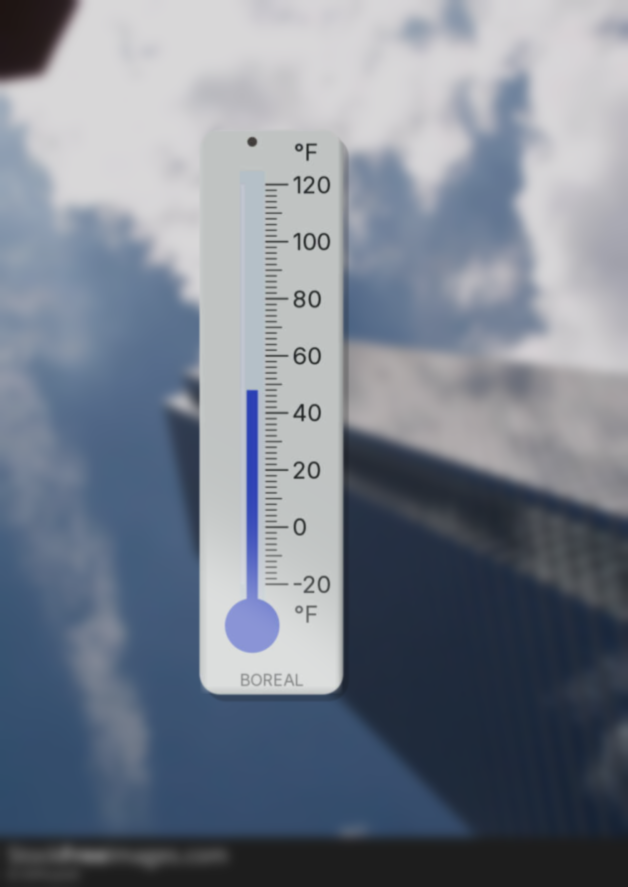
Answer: 48; °F
